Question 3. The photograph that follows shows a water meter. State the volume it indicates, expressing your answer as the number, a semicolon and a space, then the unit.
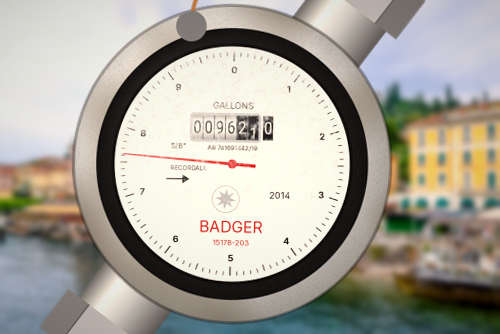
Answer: 96207.6; gal
